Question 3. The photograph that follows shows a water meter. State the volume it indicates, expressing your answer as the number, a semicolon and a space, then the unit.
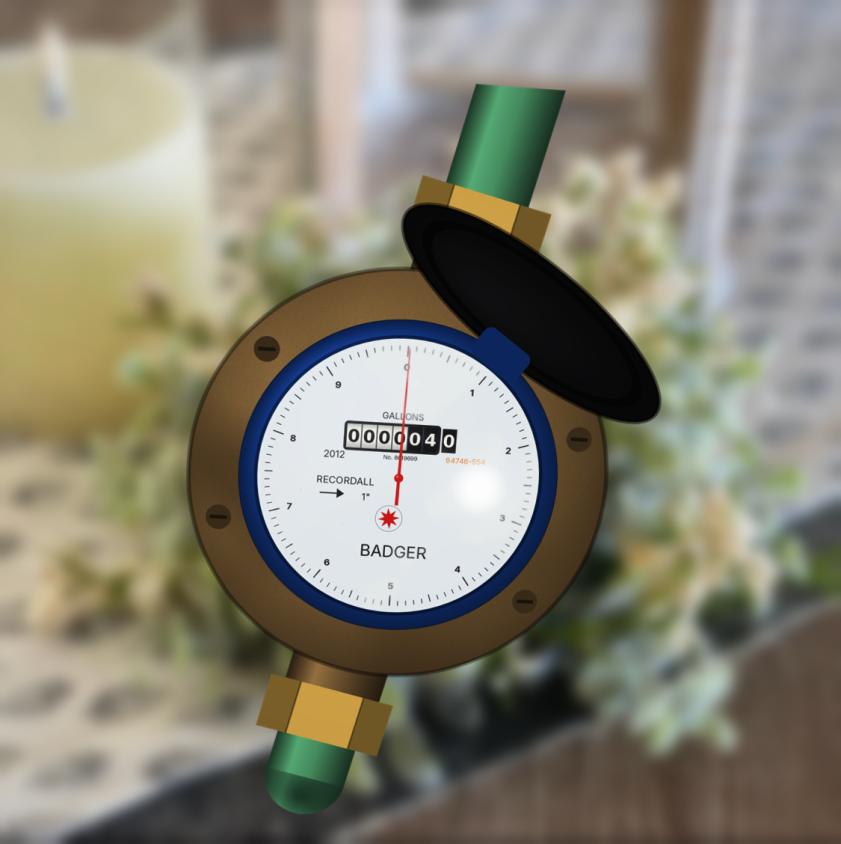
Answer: 40.0; gal
